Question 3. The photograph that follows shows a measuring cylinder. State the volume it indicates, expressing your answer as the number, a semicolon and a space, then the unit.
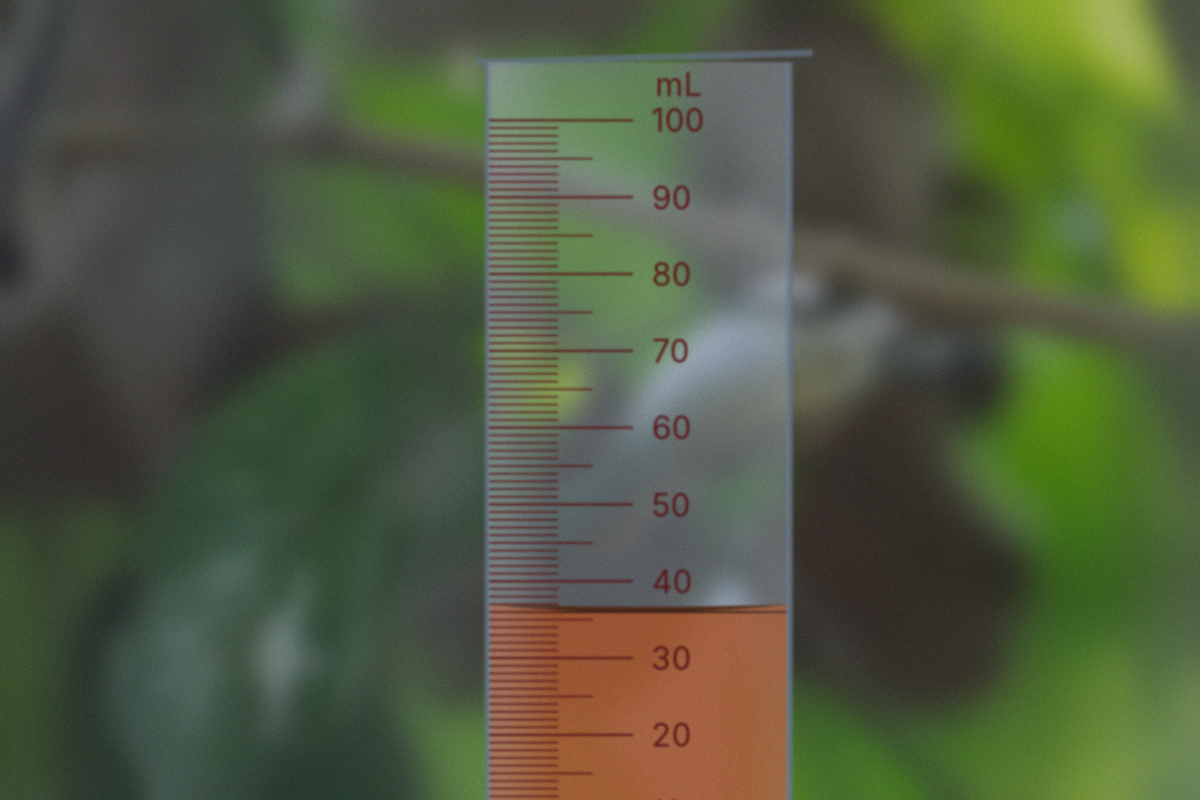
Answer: 36; mL
